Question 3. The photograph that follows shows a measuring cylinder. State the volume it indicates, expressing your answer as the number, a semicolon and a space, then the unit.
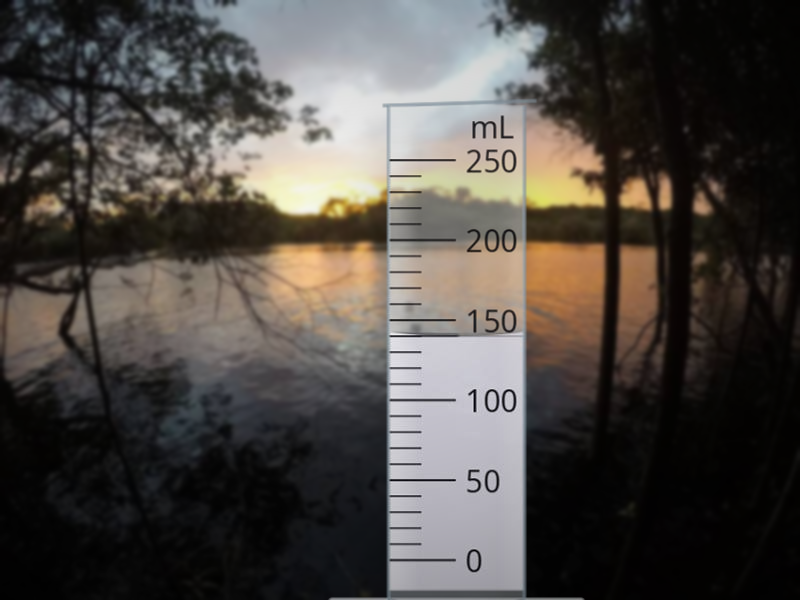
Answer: 140; mL
